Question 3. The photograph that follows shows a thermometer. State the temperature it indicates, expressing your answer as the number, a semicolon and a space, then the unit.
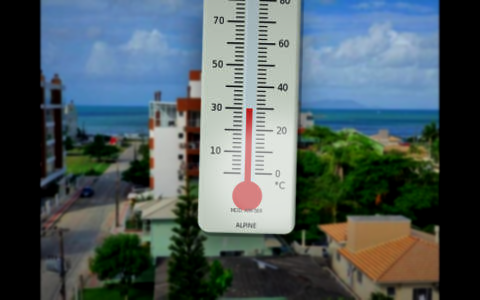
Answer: 30; °C
